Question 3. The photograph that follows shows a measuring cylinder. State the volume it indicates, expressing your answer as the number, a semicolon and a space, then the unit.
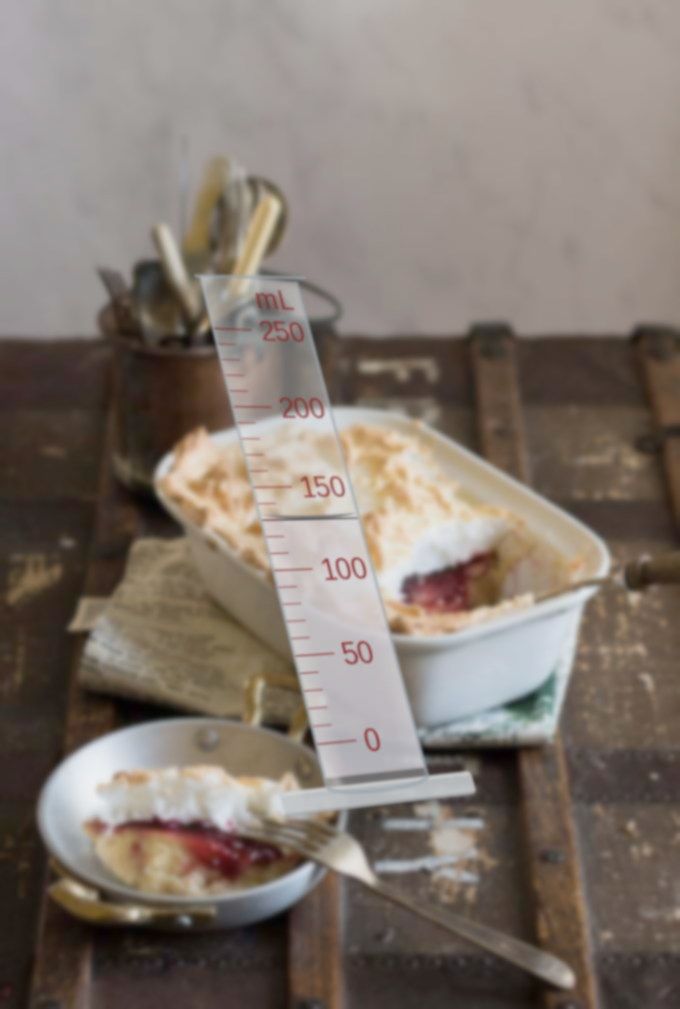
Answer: 130; mL
